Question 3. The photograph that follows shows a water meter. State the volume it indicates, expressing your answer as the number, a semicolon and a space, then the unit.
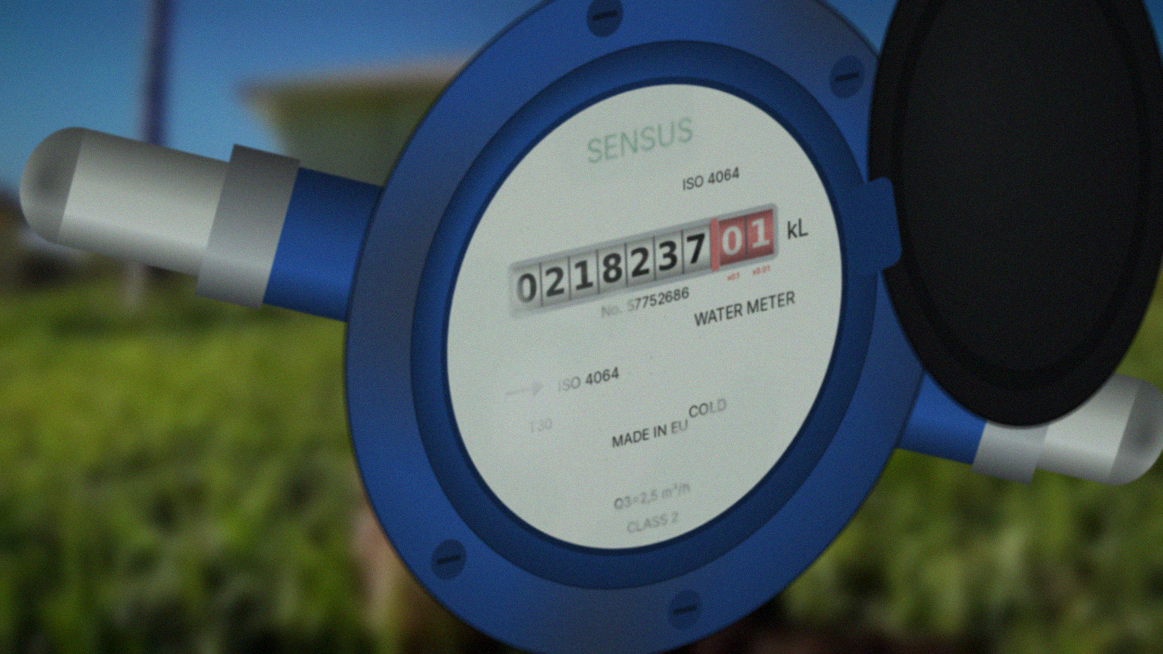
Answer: 218237.01; kL
